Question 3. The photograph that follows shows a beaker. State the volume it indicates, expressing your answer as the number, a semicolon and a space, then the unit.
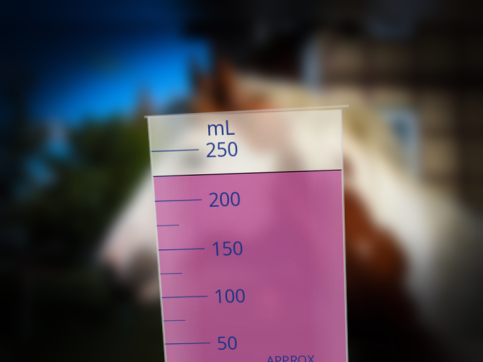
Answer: 225; mL
